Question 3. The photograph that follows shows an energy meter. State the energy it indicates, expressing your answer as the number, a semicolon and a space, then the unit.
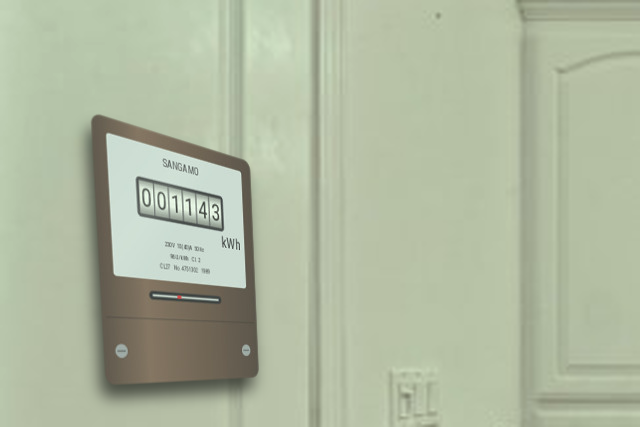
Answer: 1143; kWh
